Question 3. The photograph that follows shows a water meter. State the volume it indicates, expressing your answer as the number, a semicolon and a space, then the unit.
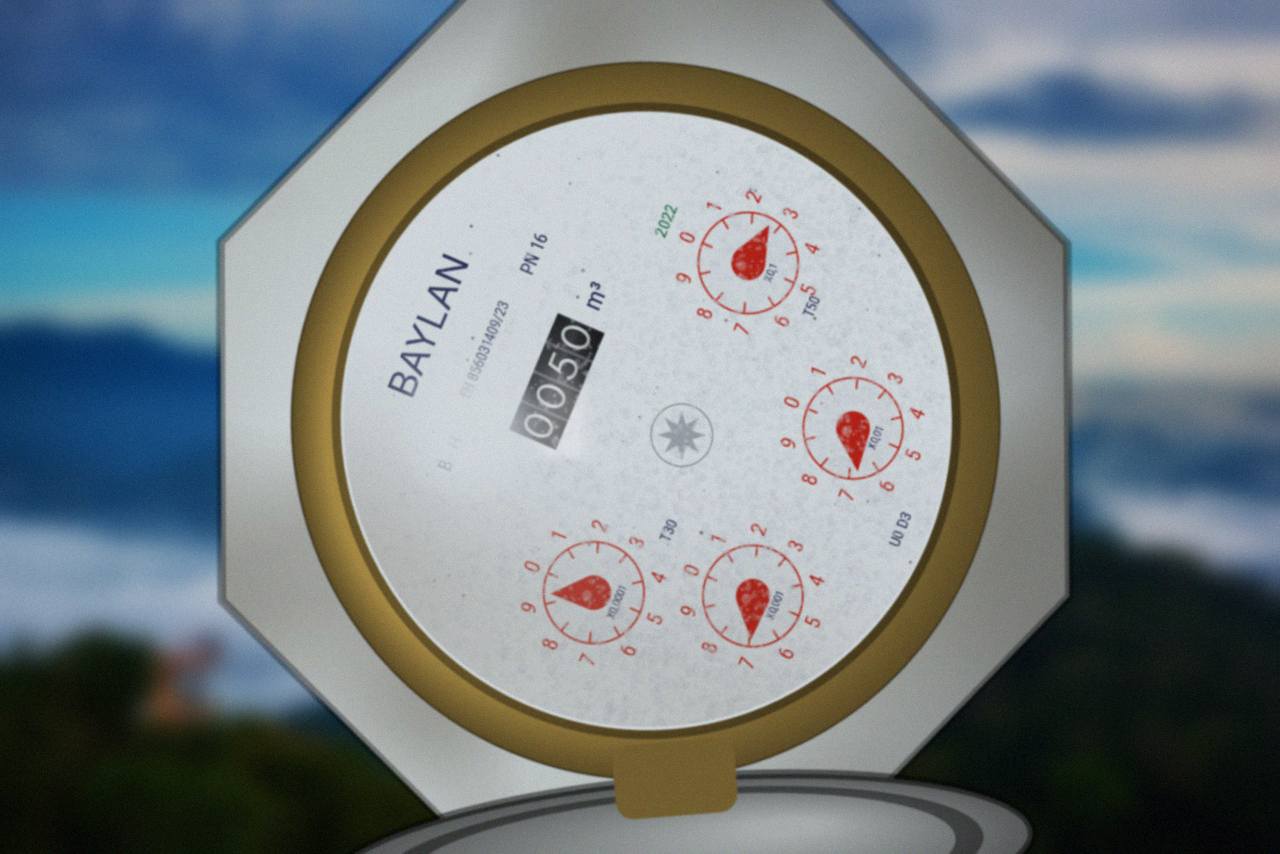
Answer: 50.2669; m³
